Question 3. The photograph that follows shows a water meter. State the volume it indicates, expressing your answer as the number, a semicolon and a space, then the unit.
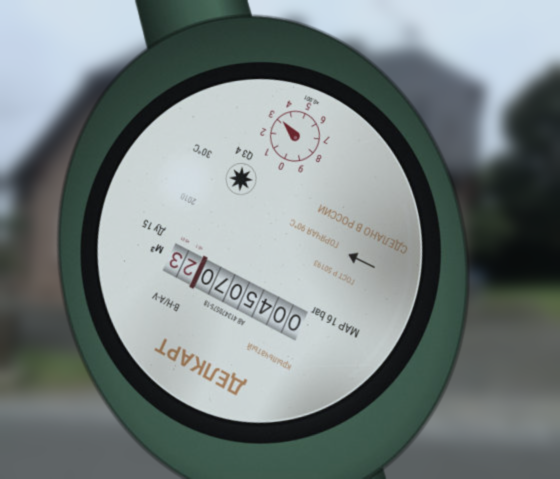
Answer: 45070.233; m³
